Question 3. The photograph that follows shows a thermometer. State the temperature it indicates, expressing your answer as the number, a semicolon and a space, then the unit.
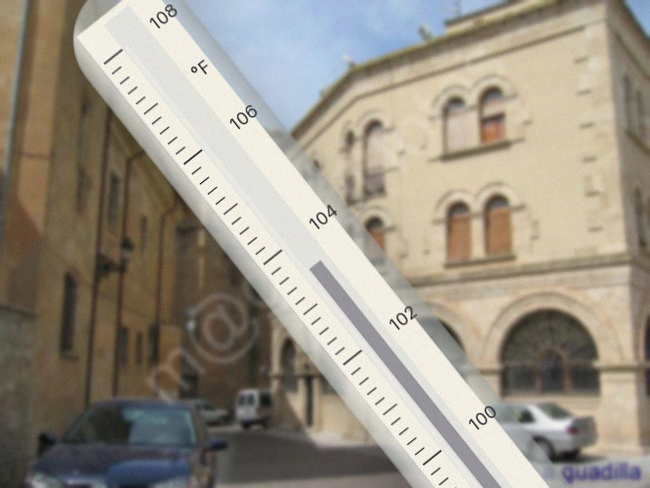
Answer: 103.5; °F
